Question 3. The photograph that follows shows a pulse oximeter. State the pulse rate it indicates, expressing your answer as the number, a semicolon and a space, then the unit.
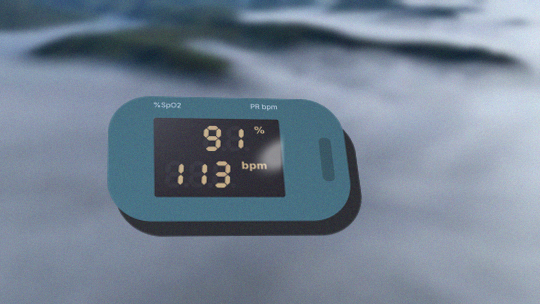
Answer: 113; bpm
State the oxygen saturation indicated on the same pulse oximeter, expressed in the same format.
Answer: 91; %
